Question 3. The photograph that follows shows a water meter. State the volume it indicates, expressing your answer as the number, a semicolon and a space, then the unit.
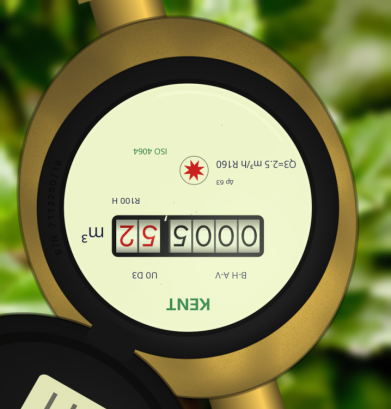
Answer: 5.52; m³
